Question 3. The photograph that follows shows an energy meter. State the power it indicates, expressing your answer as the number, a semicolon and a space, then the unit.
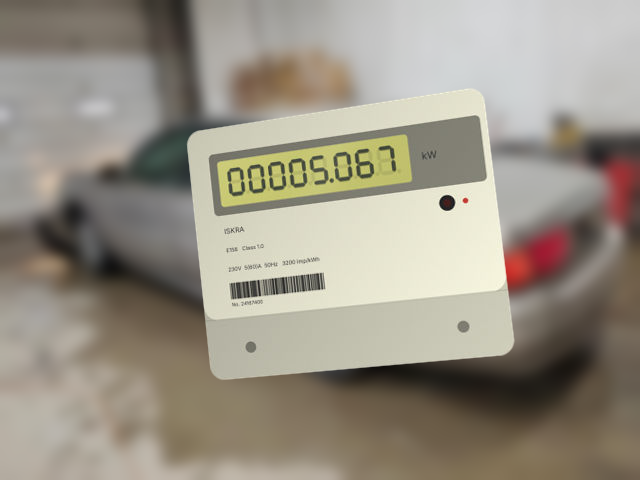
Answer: 5.067; kW
